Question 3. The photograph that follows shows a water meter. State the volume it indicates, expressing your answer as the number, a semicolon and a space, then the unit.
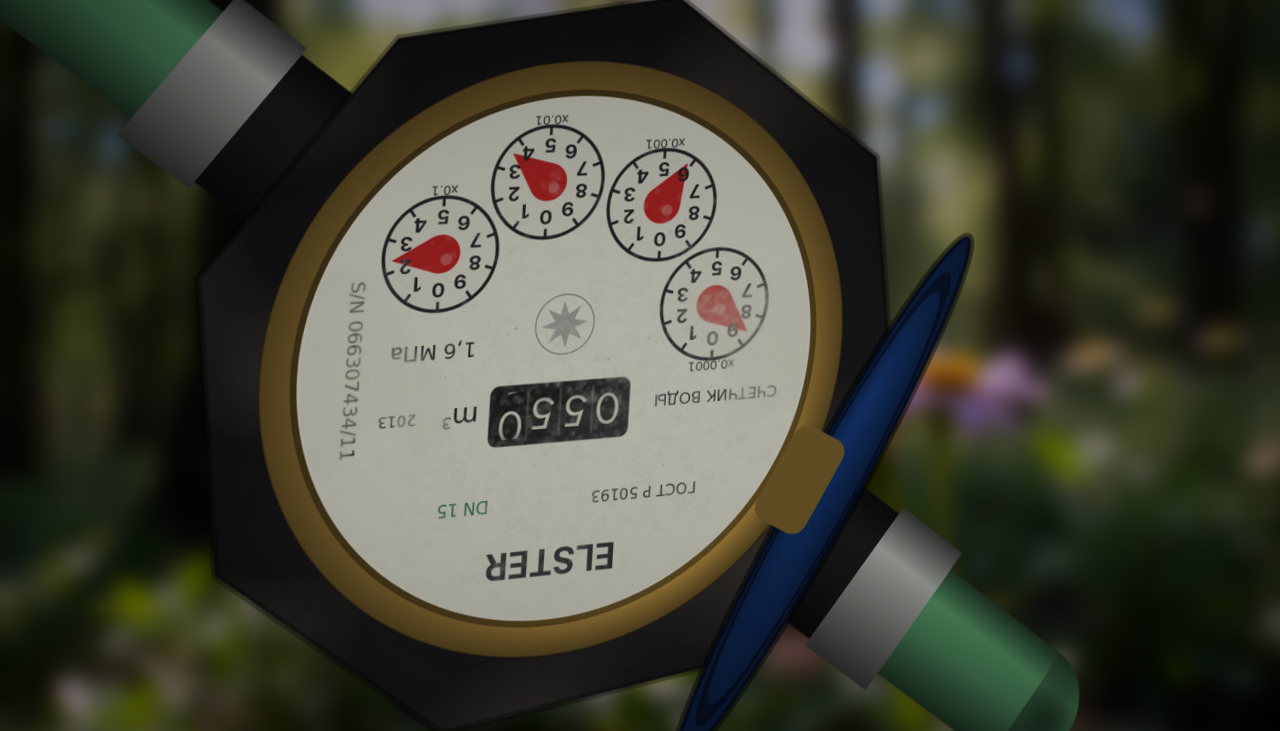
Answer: 550.2358; m³
